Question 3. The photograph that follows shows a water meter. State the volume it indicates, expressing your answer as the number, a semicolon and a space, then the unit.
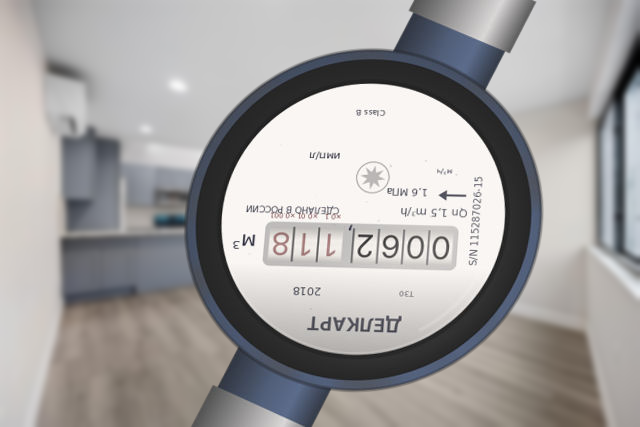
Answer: 62.118; m³
